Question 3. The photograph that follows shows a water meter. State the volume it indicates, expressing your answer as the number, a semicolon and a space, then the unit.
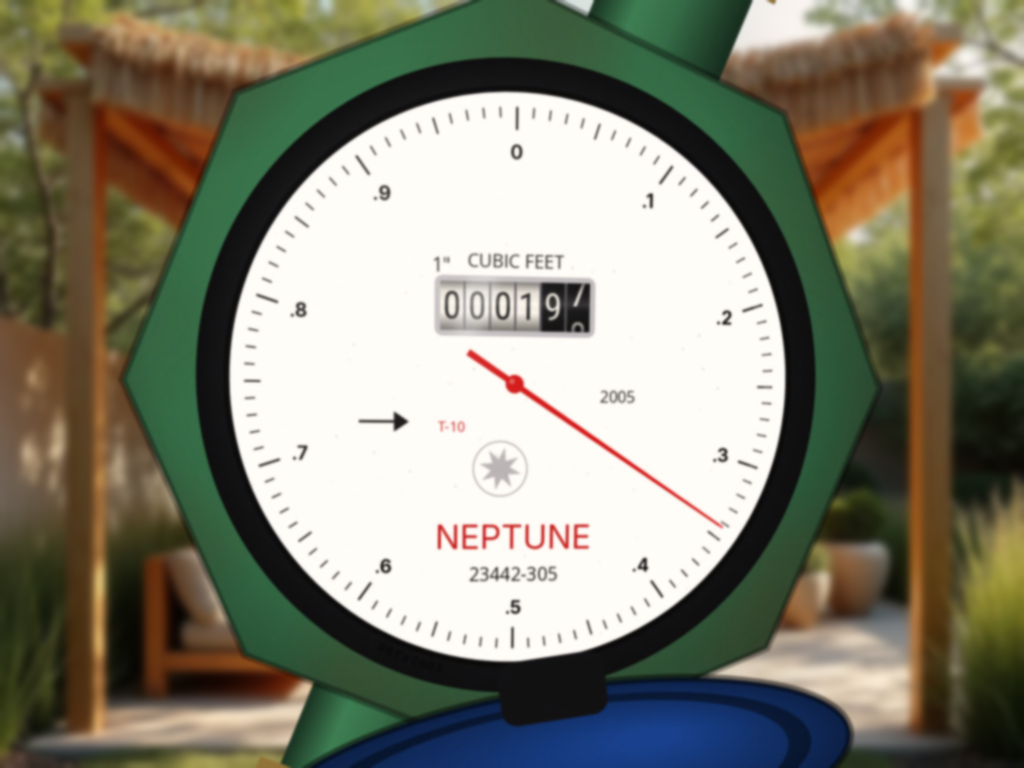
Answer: 197.34; ft³
